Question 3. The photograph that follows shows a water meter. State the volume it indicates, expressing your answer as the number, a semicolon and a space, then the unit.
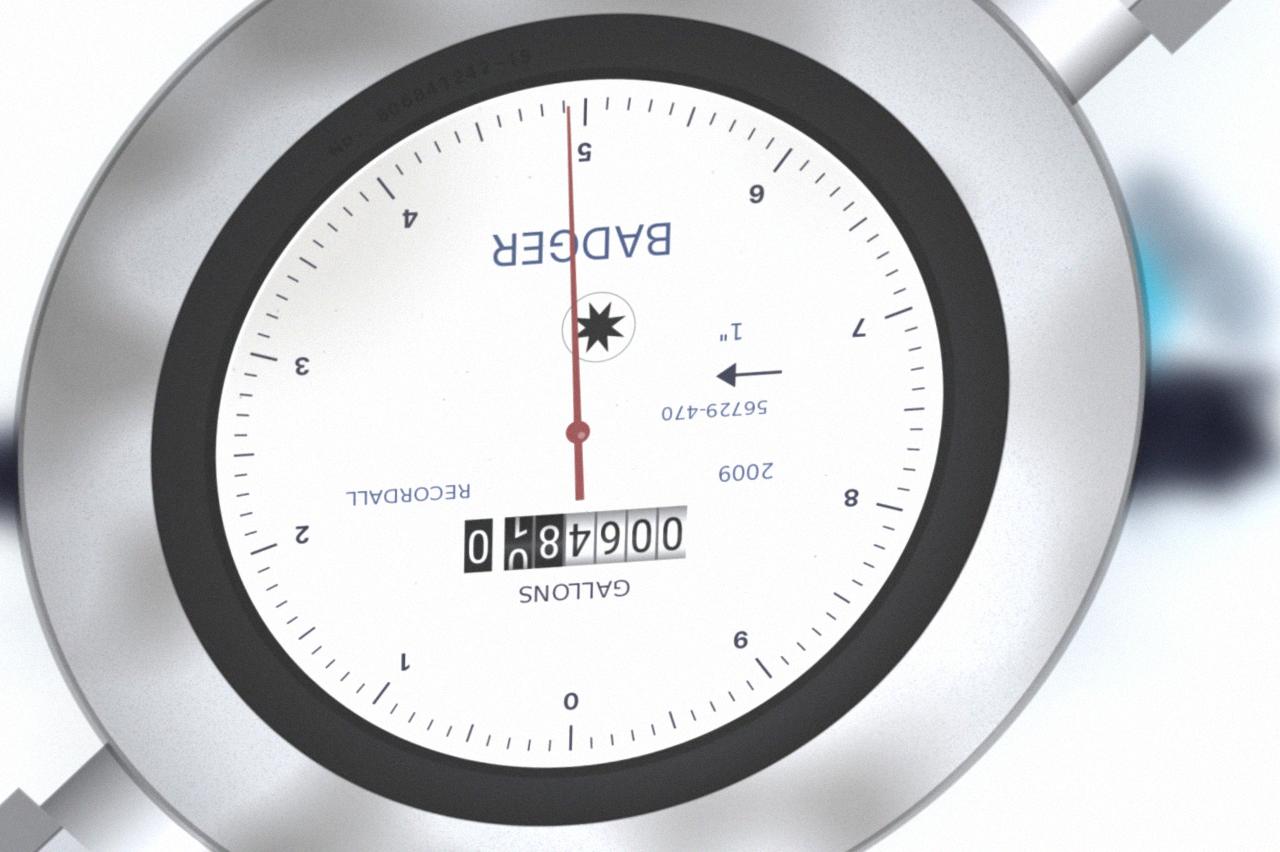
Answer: 64804.9; gal
